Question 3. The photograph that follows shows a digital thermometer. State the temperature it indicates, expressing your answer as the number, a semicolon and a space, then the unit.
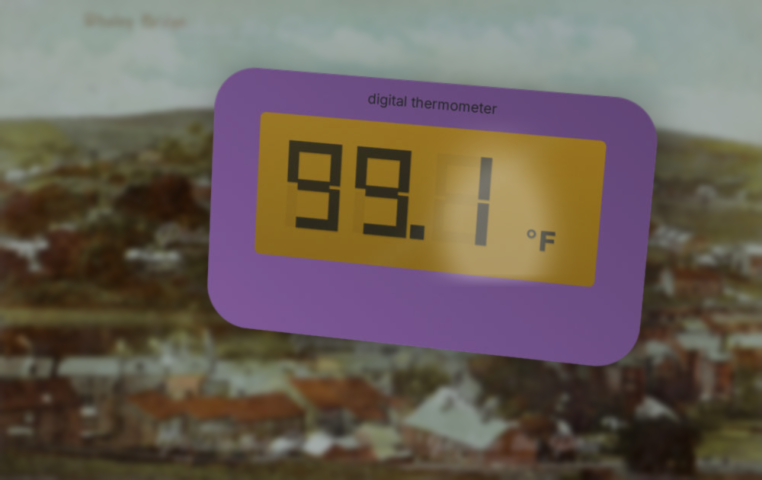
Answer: 99.1; °F
